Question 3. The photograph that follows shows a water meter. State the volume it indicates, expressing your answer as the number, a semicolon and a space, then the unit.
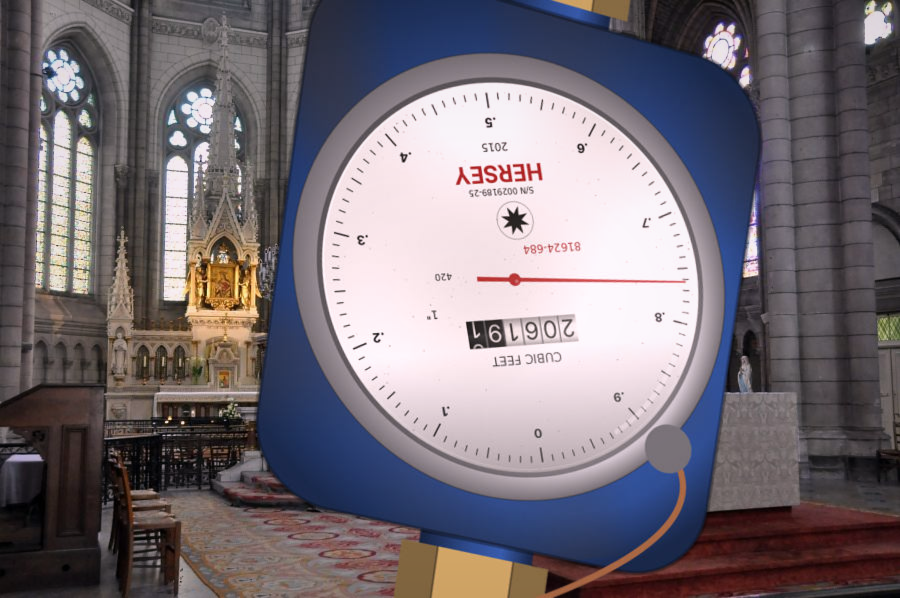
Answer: 206190.76; ft³
